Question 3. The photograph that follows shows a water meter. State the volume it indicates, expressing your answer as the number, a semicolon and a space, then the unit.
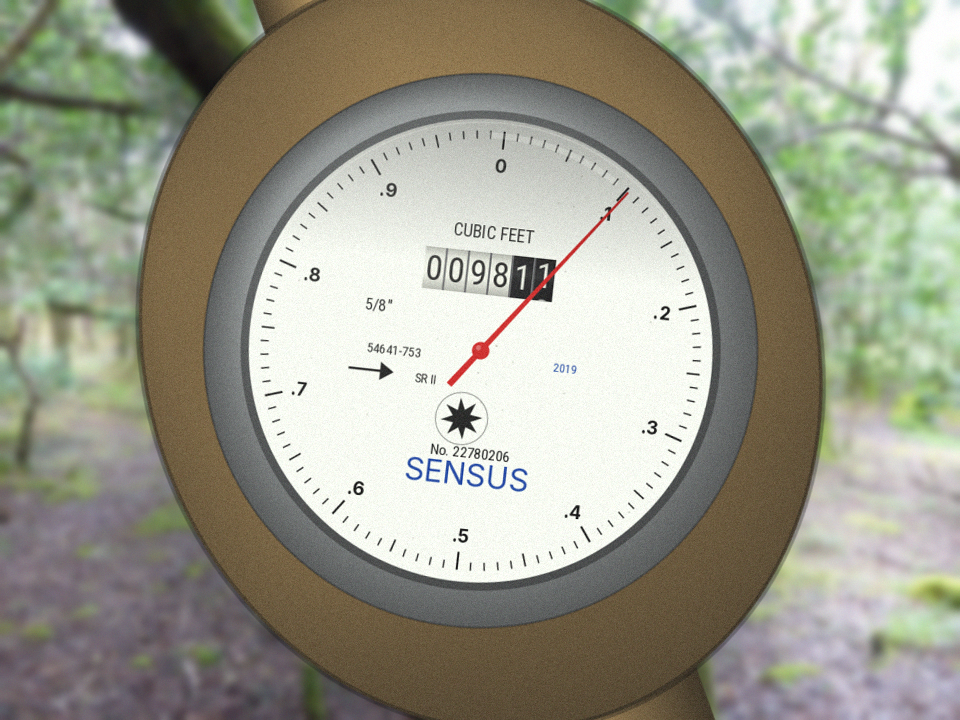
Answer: 9811.10; ft³
